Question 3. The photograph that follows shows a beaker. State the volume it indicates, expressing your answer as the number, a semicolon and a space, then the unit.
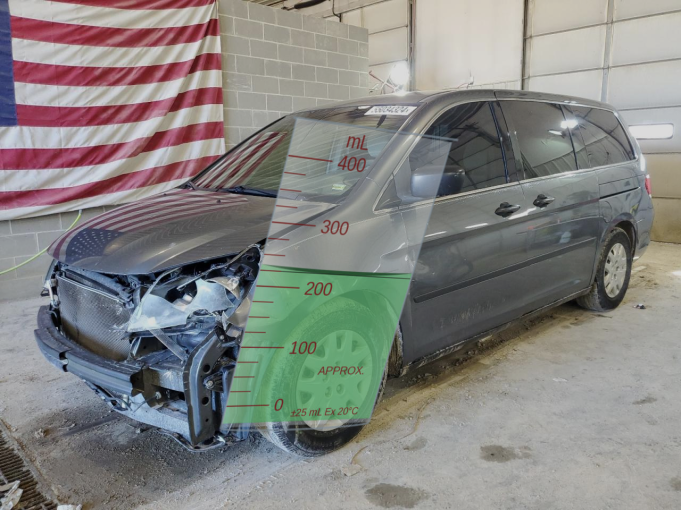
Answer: 225; mL
